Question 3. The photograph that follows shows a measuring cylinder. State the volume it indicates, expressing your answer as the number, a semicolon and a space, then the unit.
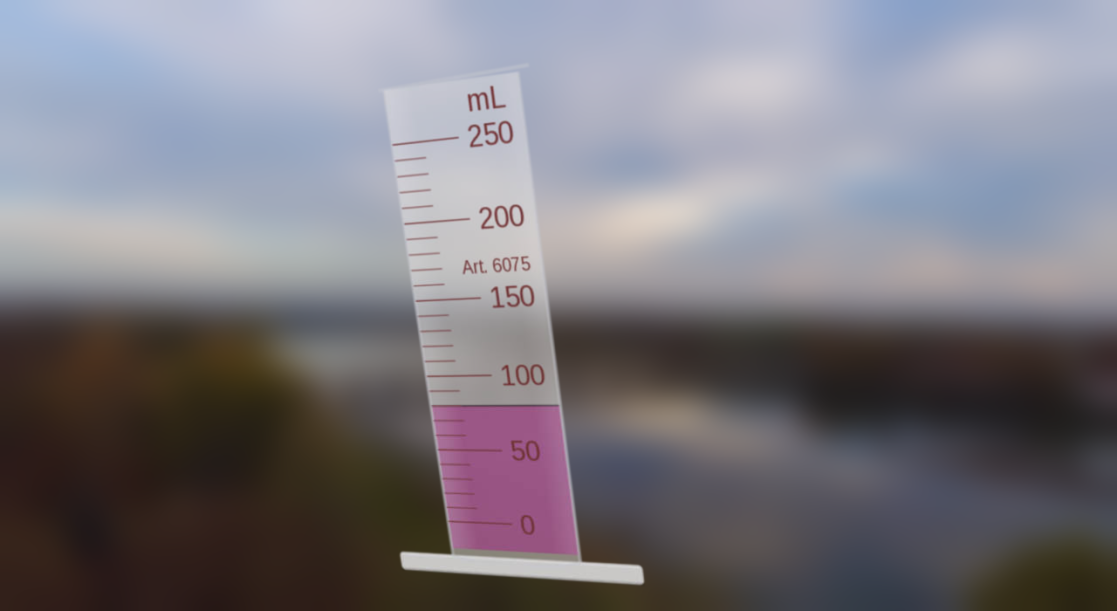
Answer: 80; mL
